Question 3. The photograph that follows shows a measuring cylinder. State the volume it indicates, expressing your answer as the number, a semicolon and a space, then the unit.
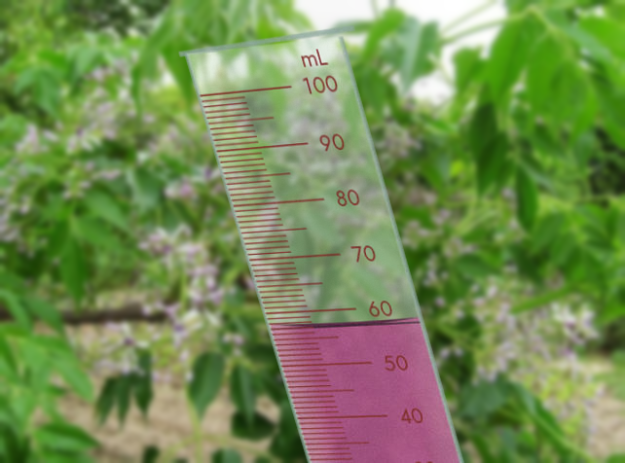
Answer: 57; mL
